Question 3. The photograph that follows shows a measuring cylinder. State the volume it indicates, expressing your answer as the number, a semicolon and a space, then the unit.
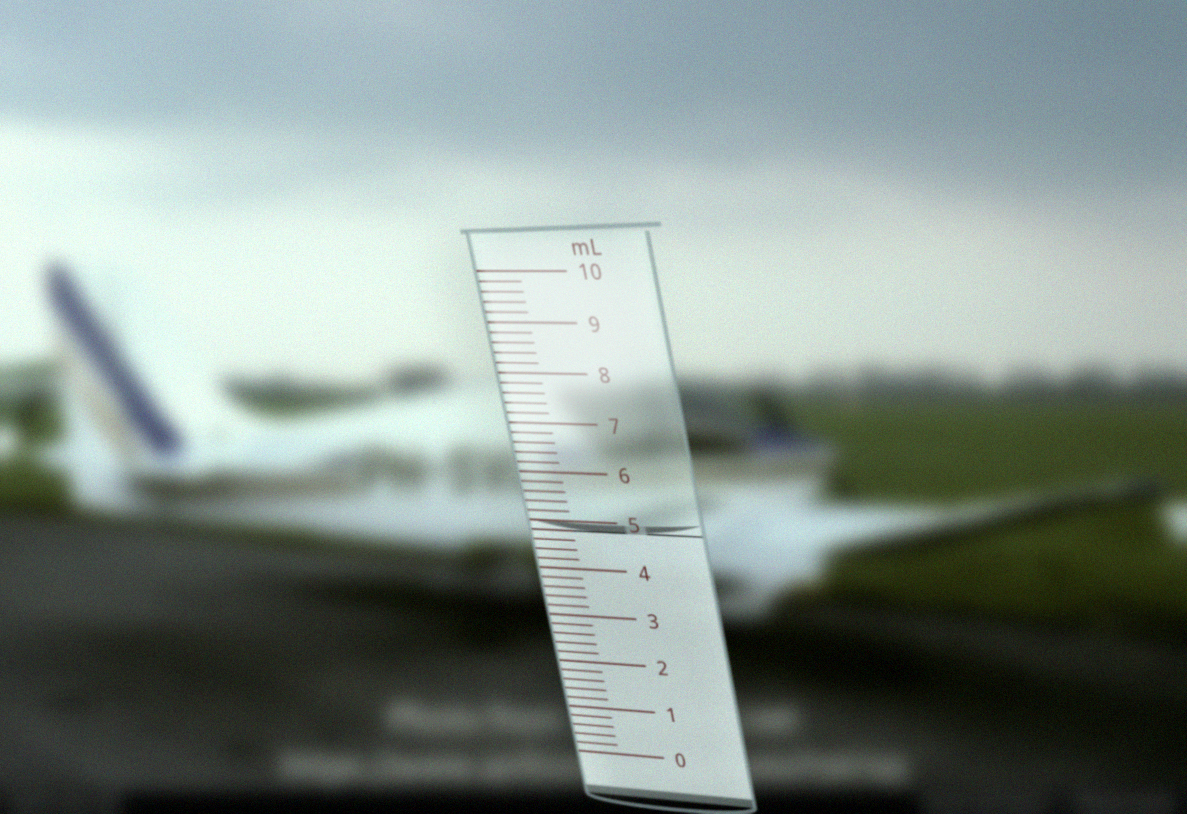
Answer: 4.8; mL
